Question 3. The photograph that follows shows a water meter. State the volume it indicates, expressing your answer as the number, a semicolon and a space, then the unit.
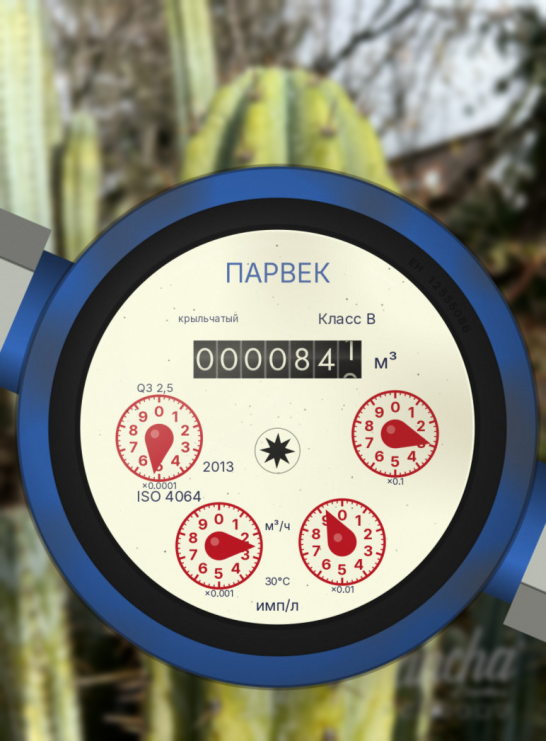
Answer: 841.2925; m³
